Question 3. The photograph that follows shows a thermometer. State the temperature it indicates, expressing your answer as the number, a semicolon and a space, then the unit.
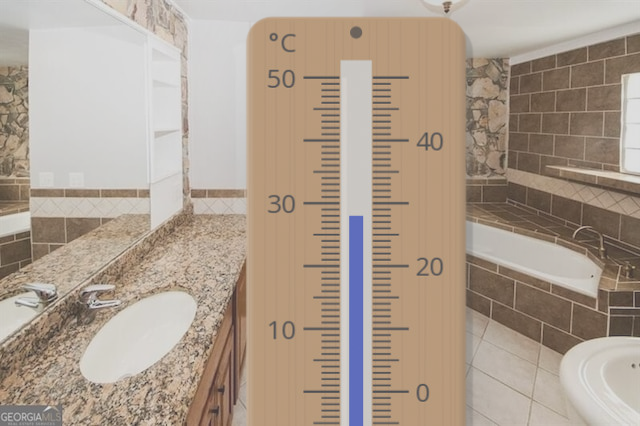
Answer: 28; °C
